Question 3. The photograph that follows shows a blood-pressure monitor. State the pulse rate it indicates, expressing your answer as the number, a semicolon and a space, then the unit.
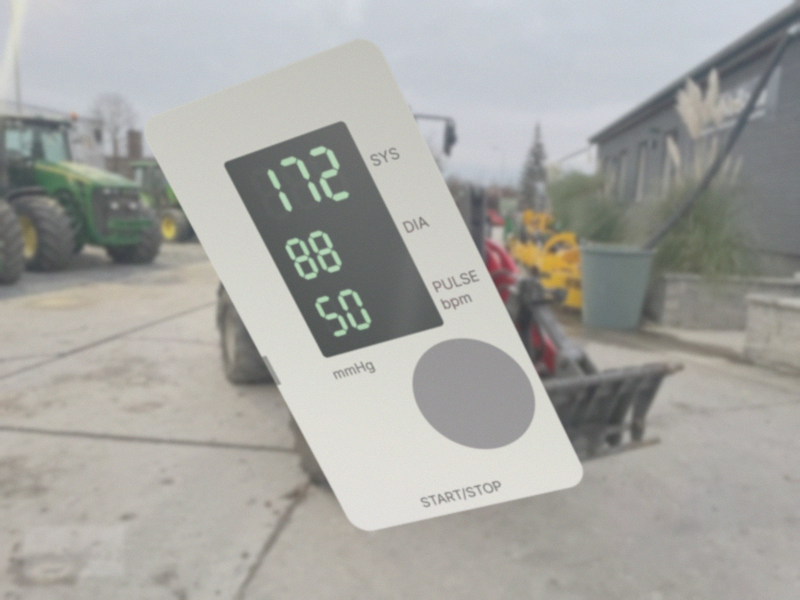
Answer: 50; bpm
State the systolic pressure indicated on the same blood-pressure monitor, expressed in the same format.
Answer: 172; mmHg
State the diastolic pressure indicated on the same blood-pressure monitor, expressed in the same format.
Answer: 88; mmHg
